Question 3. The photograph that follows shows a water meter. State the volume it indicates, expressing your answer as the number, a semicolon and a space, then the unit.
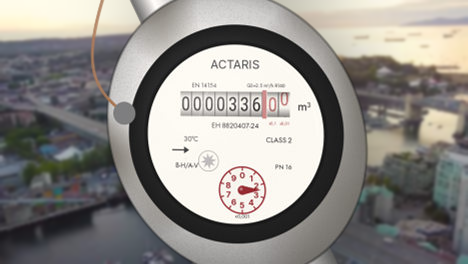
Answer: 336.002; m³
